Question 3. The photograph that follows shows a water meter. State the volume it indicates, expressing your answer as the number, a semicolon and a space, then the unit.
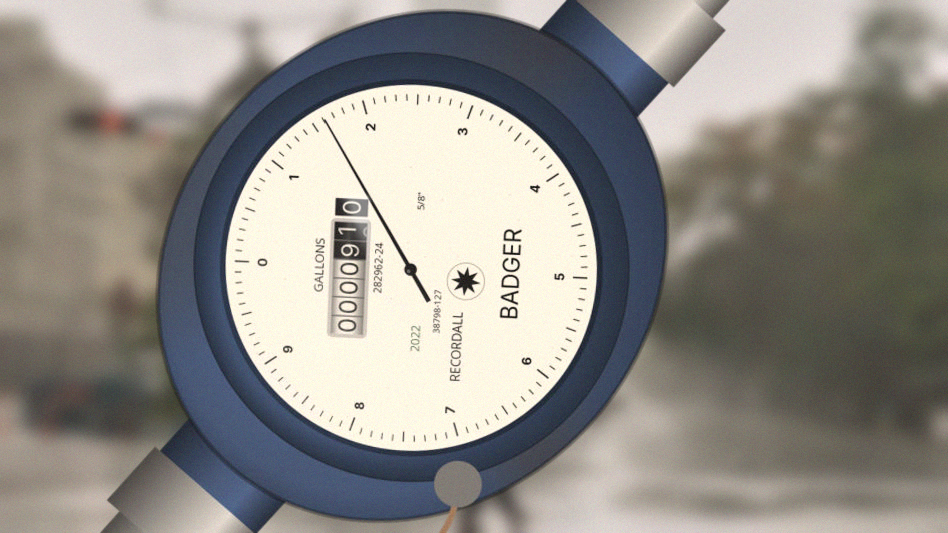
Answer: 911.6; gal
